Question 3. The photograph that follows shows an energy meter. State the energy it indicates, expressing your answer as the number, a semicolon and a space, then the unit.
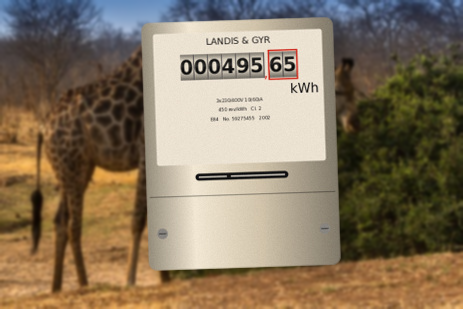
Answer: 495.65; kWh
